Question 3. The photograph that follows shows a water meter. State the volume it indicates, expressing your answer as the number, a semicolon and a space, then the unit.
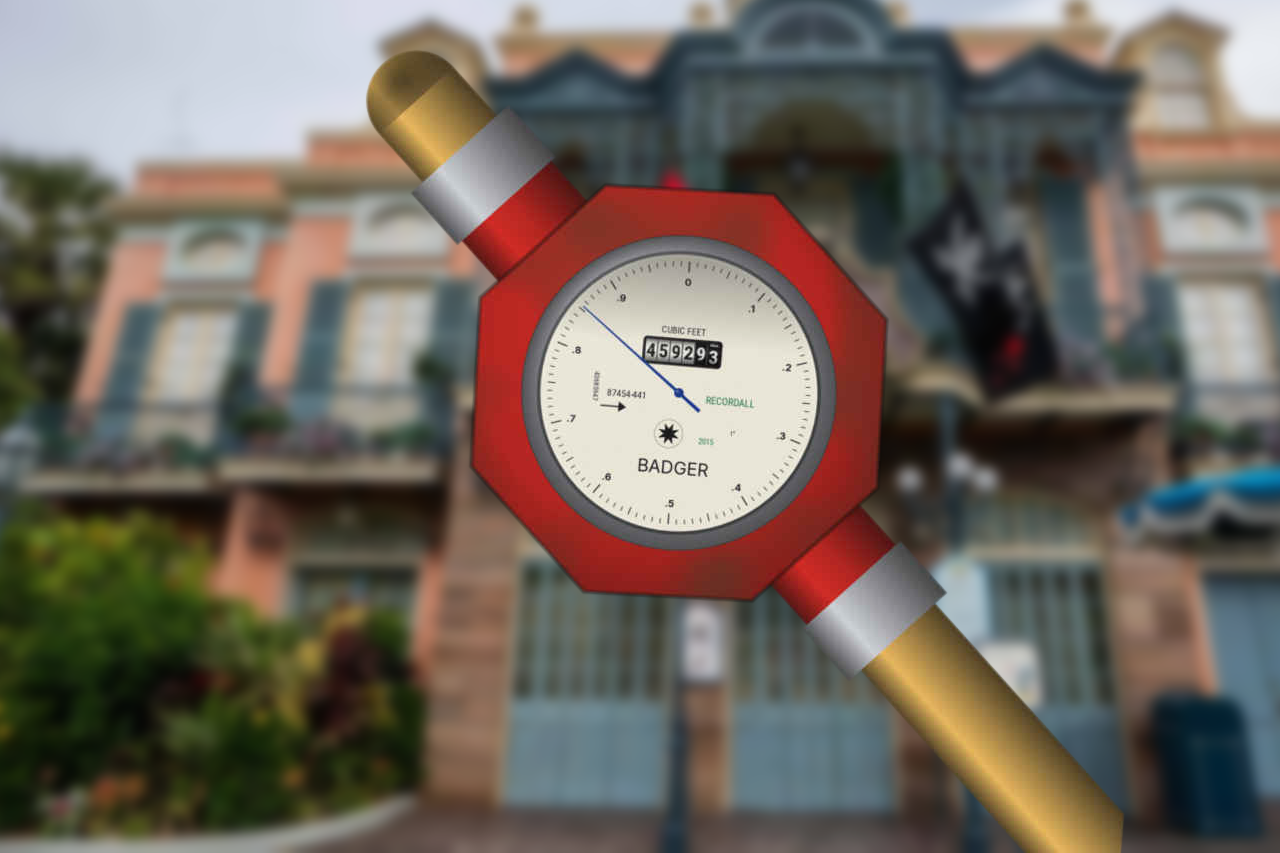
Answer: 459292.85; ft³
